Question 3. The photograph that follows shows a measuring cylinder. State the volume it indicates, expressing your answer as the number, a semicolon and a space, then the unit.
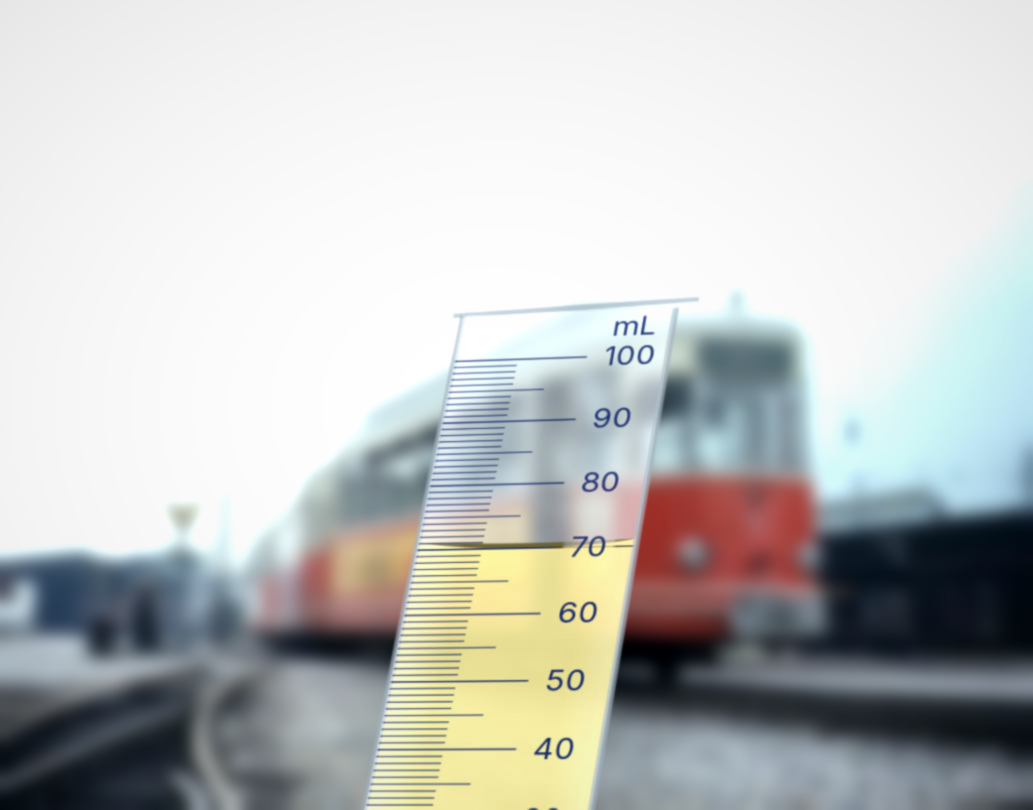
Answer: 70; mL
